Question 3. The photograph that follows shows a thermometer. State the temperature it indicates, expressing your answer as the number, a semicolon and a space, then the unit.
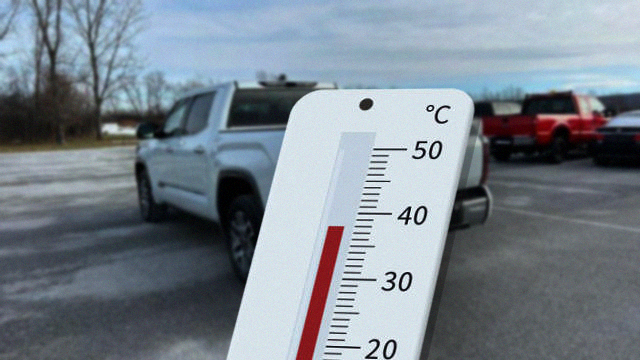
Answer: 38; °C
